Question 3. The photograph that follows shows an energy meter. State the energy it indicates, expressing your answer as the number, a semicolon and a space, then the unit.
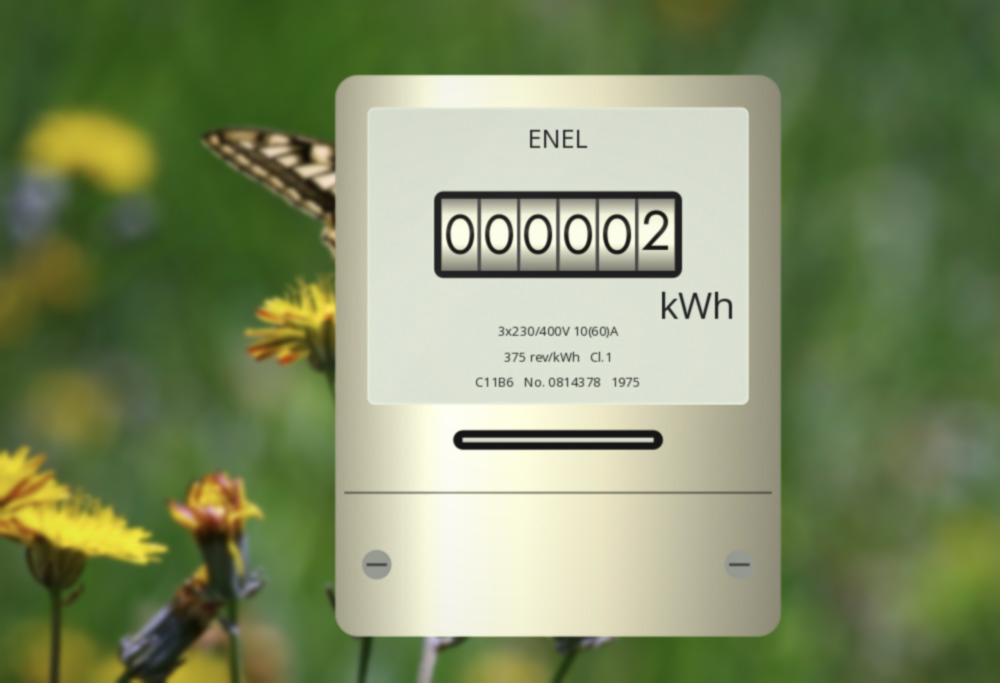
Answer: 2; kWh
